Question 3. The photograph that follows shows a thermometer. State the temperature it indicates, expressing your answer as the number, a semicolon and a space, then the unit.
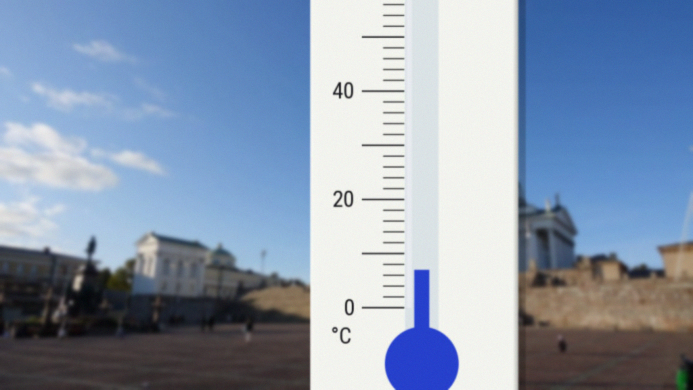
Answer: 7; °C
